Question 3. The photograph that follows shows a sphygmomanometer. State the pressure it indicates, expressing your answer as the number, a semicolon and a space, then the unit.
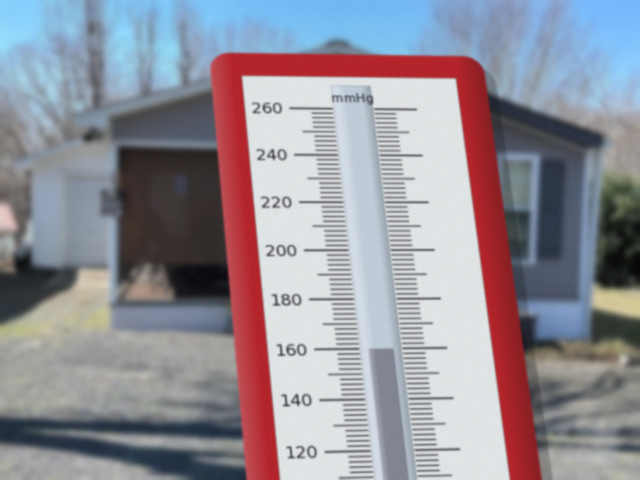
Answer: 160; mmHg
